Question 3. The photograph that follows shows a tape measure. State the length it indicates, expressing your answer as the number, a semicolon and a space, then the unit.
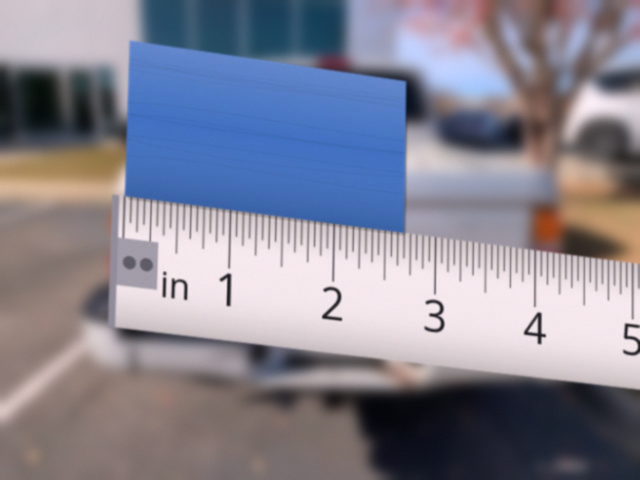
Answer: 2.6875; in
